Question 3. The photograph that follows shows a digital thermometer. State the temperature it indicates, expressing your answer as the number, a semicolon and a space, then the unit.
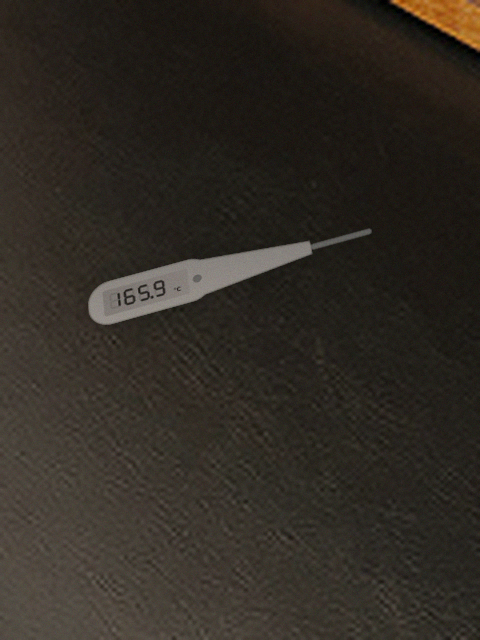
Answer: 165.9; °C
